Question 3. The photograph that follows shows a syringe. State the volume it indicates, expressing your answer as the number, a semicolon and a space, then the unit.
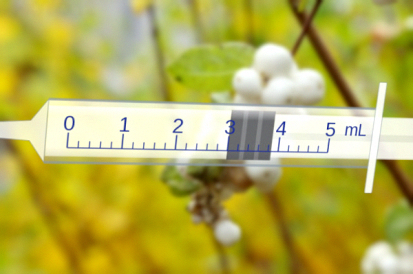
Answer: 3; mL
